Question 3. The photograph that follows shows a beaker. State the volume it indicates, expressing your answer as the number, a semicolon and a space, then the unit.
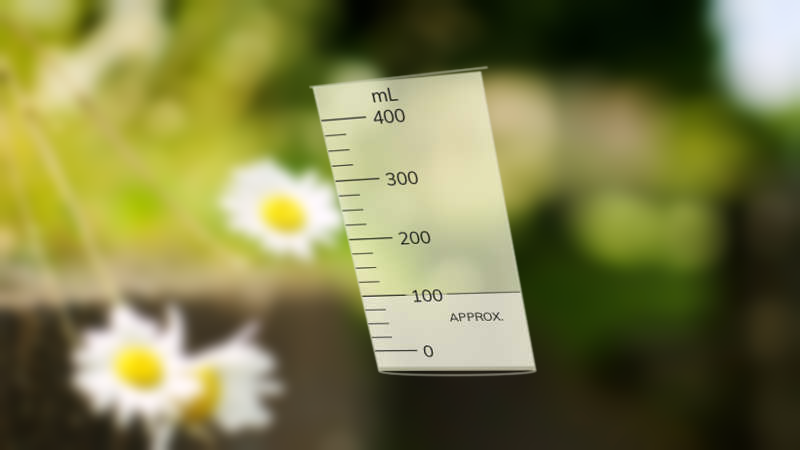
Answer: 100; mL
